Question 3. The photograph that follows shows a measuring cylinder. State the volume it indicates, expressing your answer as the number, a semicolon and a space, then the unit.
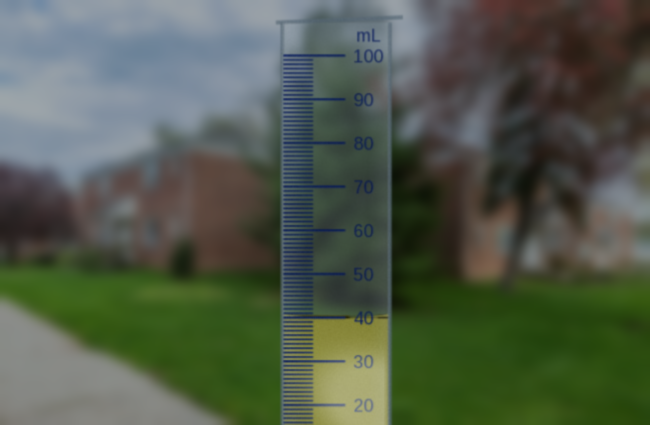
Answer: 40; mL
